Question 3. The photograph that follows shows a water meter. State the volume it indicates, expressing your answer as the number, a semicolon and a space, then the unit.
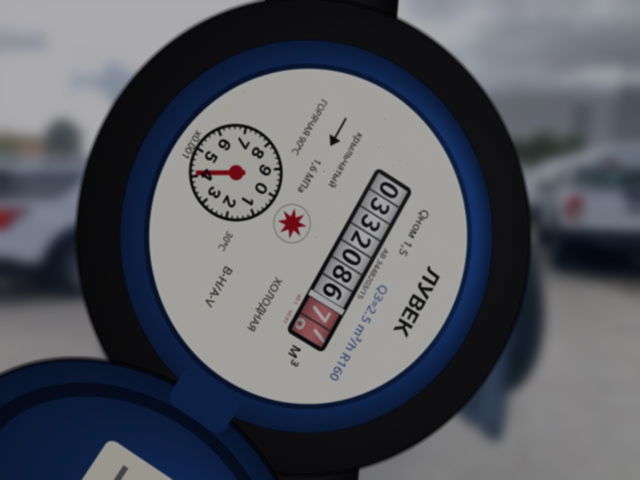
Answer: 332086.774; m³
